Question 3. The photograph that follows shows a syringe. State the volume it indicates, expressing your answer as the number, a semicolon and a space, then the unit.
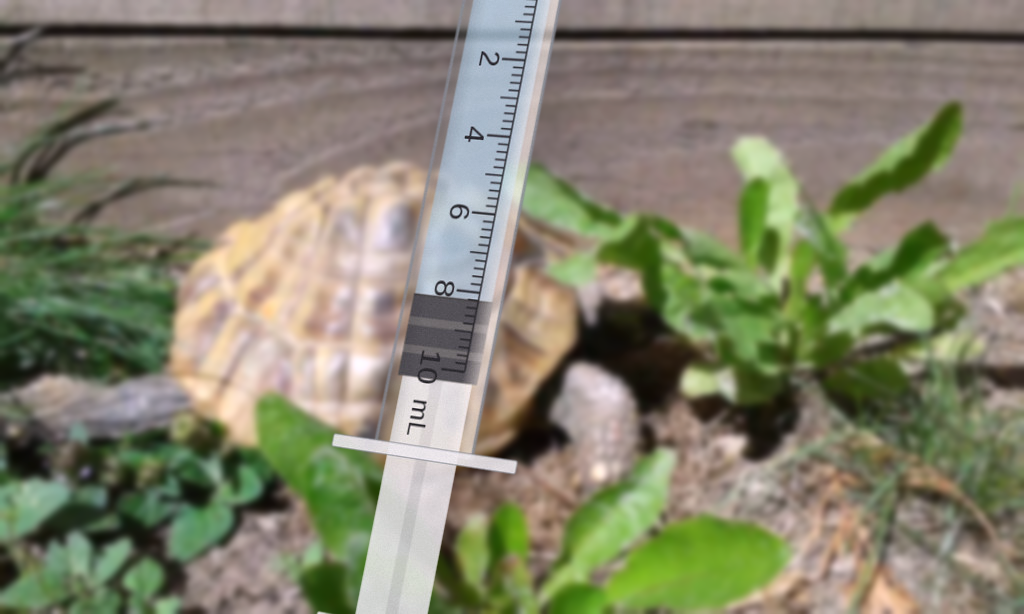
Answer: 8.2; mL
